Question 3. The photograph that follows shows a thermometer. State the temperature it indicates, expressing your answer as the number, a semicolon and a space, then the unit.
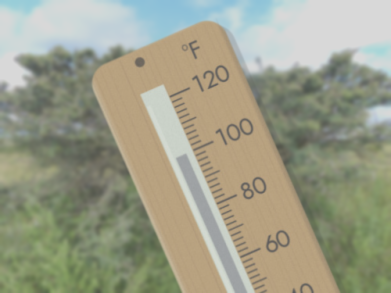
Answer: 100; °F
